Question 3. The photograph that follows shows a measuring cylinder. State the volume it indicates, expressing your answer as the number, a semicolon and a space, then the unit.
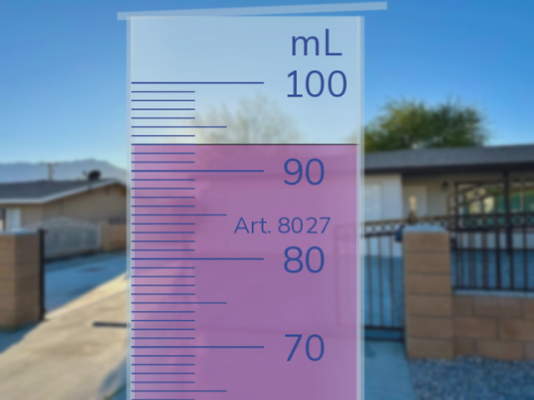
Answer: 93; mL
